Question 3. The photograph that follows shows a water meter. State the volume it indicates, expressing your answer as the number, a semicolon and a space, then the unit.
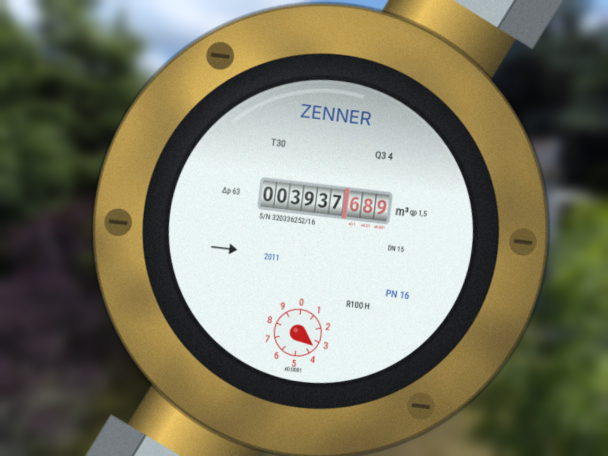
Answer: 3937.6893; m³
